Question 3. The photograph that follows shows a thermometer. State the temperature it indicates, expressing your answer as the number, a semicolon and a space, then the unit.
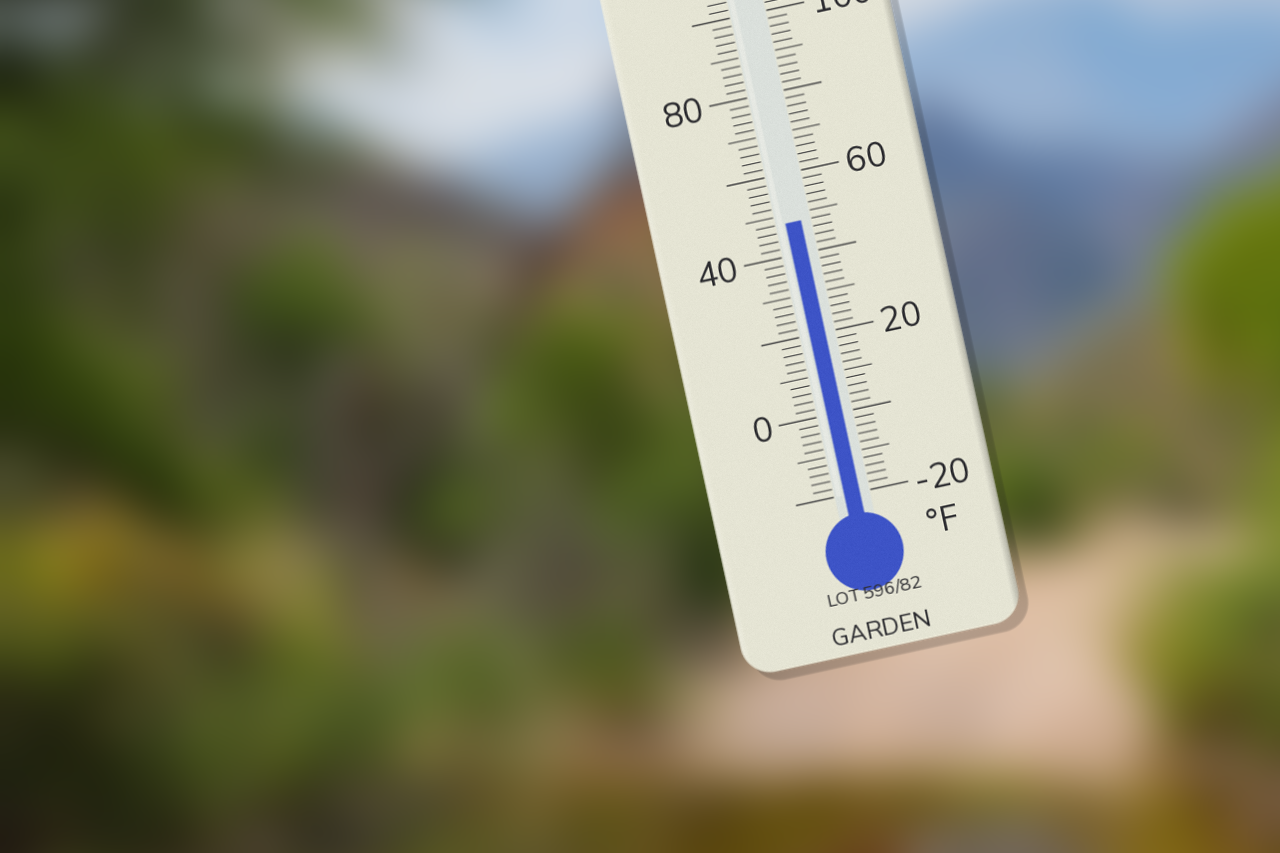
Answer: 48; °F
